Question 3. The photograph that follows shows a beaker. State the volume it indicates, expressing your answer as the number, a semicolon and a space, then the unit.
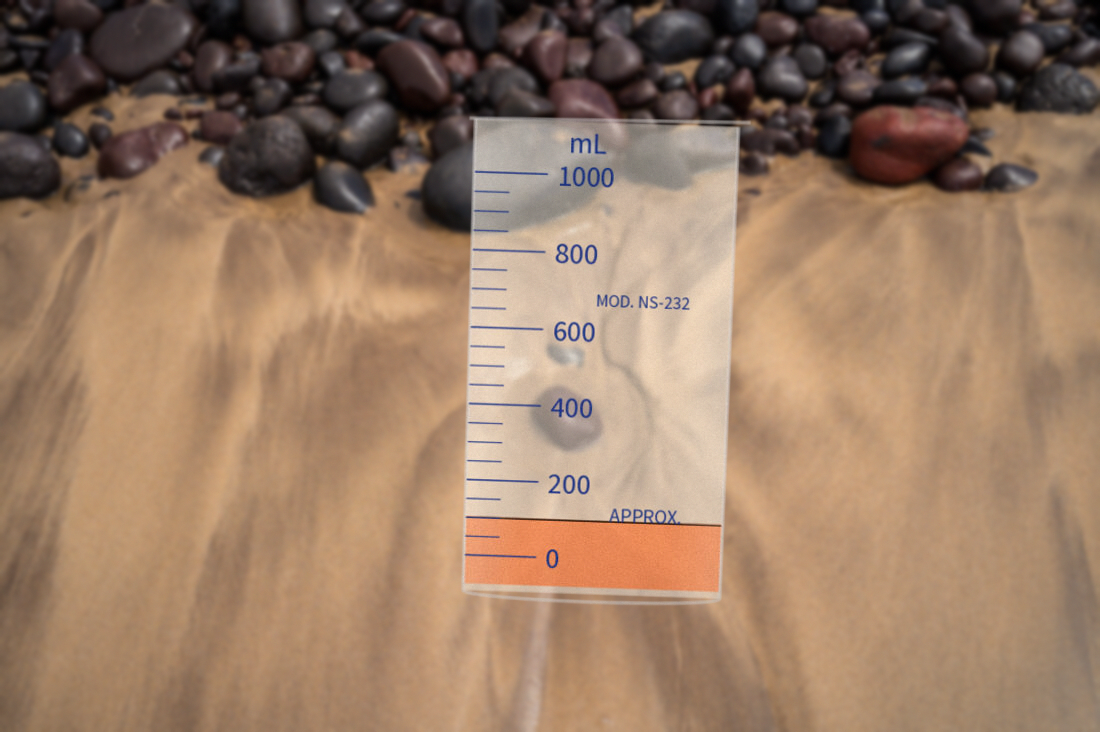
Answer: 100; mL
